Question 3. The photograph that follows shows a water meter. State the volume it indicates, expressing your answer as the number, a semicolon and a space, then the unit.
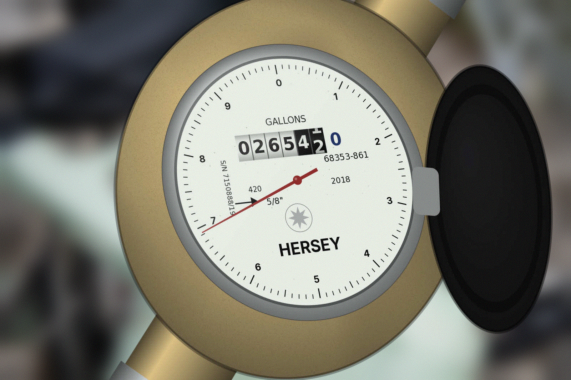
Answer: 265416.9; gal
